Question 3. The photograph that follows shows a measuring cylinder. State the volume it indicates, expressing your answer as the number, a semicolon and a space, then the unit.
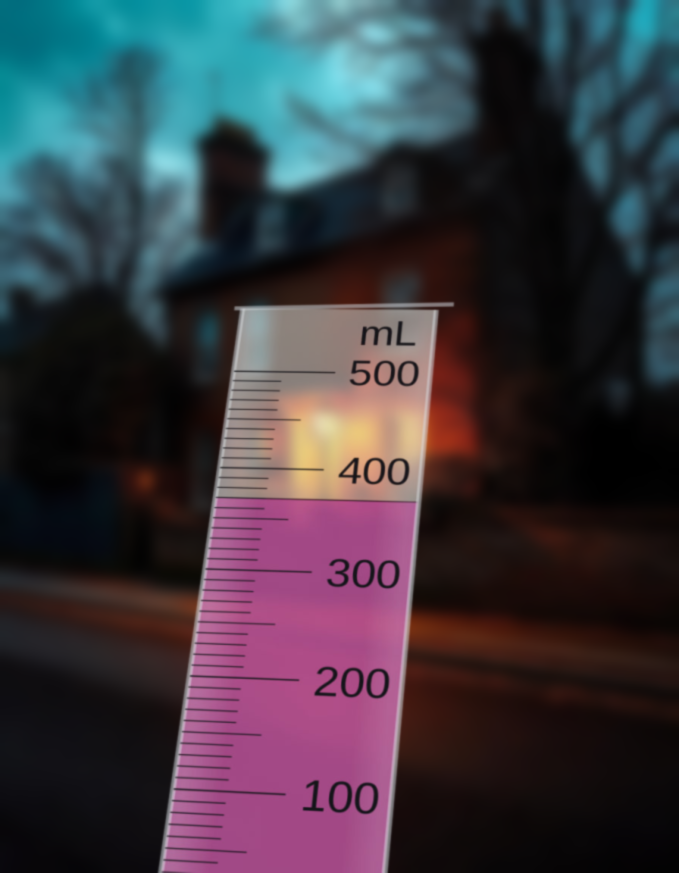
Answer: 370; mL
